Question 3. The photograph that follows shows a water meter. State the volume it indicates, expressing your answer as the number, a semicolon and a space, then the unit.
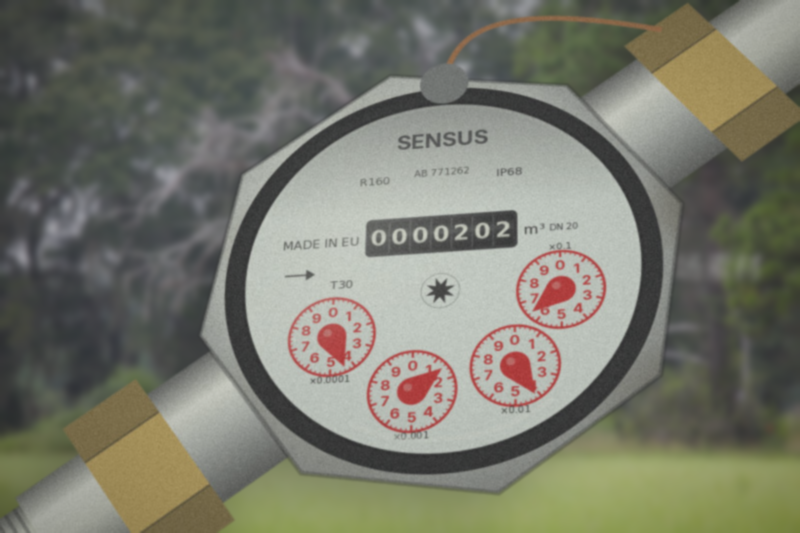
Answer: 202.6414; m³
